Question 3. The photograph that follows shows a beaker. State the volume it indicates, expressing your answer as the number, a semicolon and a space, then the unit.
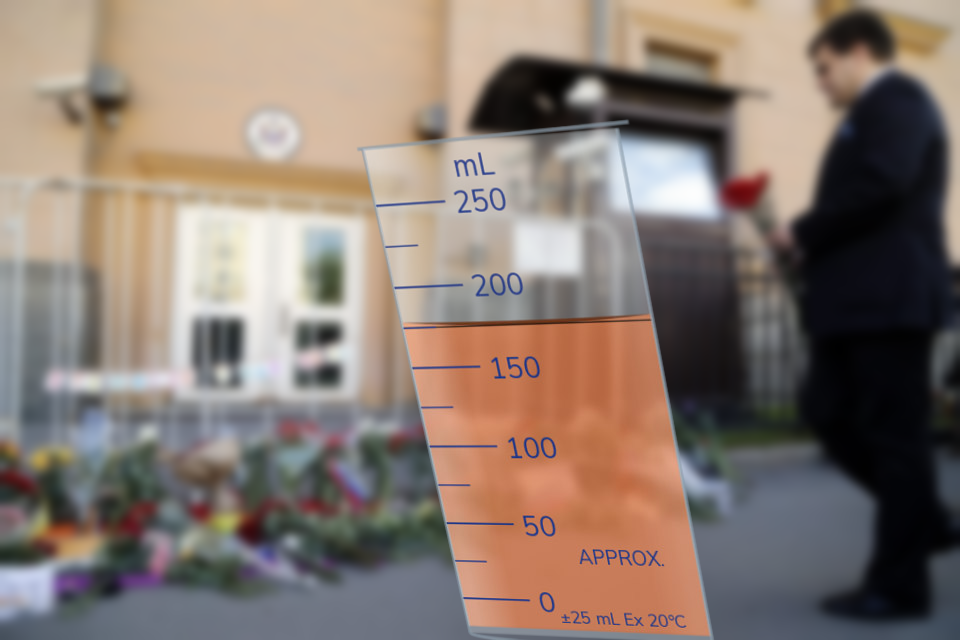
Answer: 175; mL
